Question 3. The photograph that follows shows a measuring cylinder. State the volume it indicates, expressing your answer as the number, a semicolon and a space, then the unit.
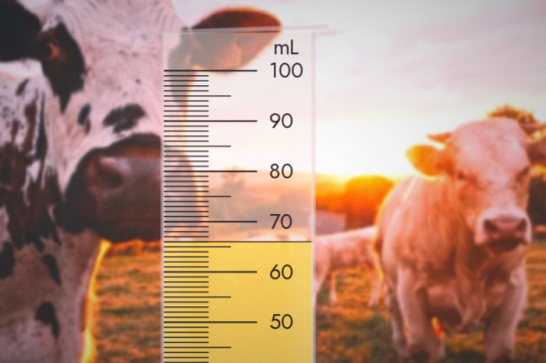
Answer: 66; mL
